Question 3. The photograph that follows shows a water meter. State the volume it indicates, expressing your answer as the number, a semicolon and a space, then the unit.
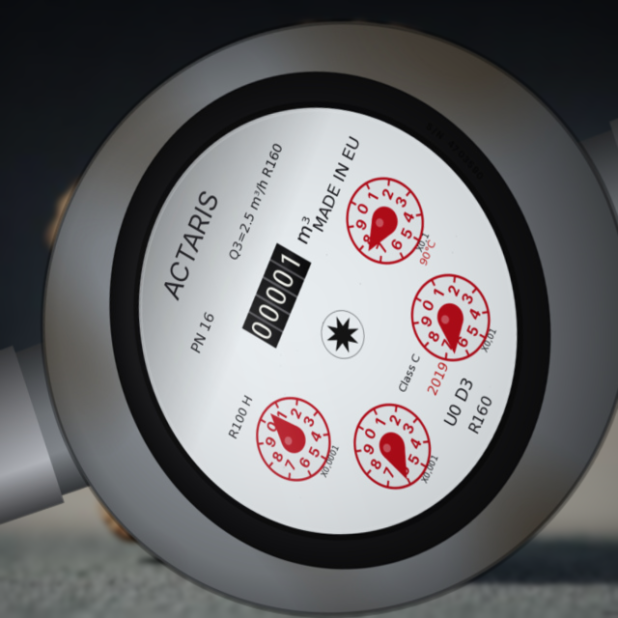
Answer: 1.7660; m³
